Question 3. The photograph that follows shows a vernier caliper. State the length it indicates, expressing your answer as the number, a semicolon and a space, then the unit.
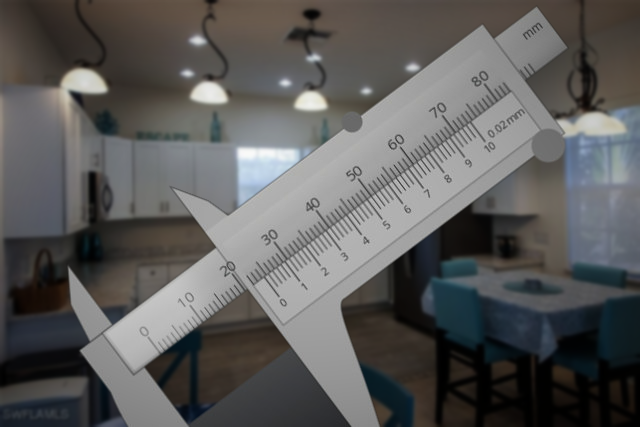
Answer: 24.5; mm
